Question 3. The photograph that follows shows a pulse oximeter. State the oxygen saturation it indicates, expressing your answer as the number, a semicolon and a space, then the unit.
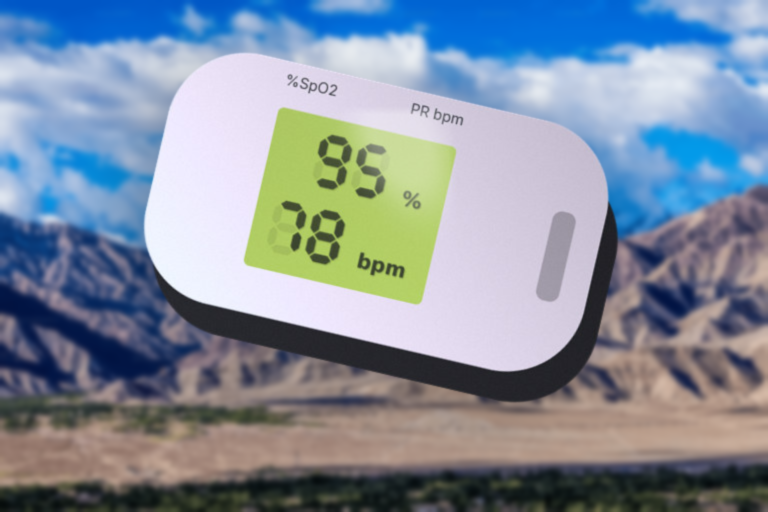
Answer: 95; %
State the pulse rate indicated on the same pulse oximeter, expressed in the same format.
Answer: 78; bpm
